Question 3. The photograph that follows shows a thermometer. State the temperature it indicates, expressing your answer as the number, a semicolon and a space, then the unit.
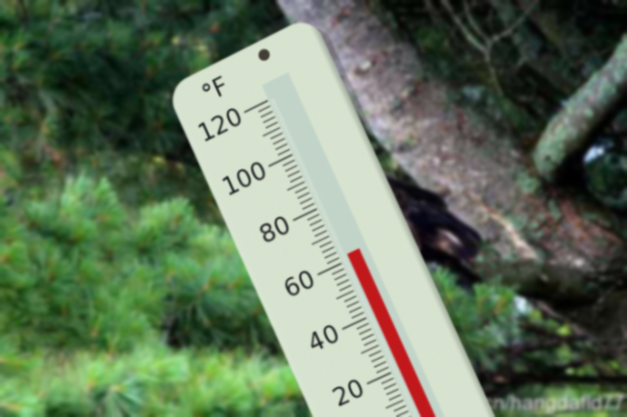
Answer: 62; °F
